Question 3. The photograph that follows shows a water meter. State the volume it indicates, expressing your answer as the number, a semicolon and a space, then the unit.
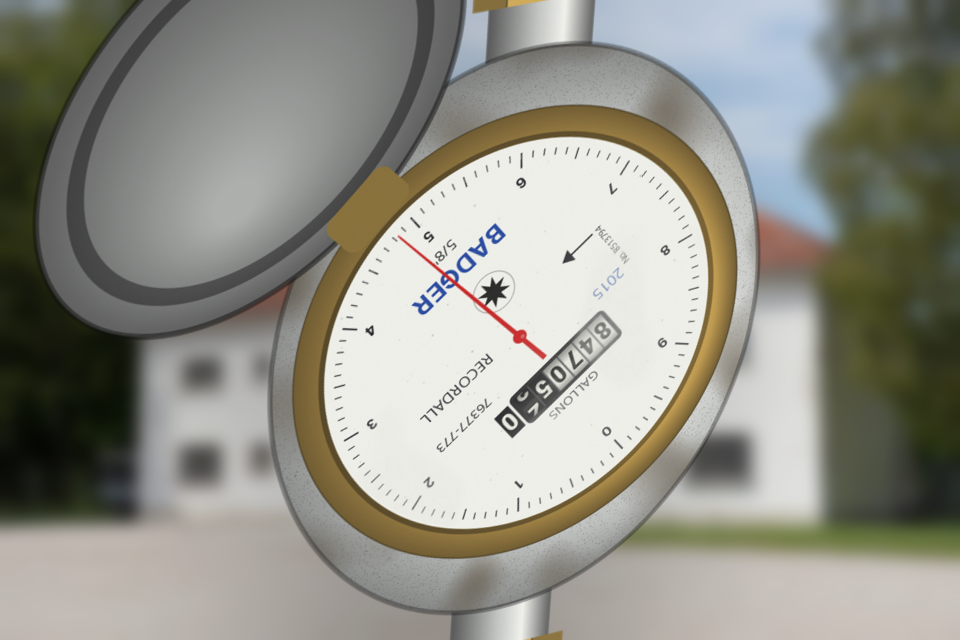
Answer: 8470524.8; gal
